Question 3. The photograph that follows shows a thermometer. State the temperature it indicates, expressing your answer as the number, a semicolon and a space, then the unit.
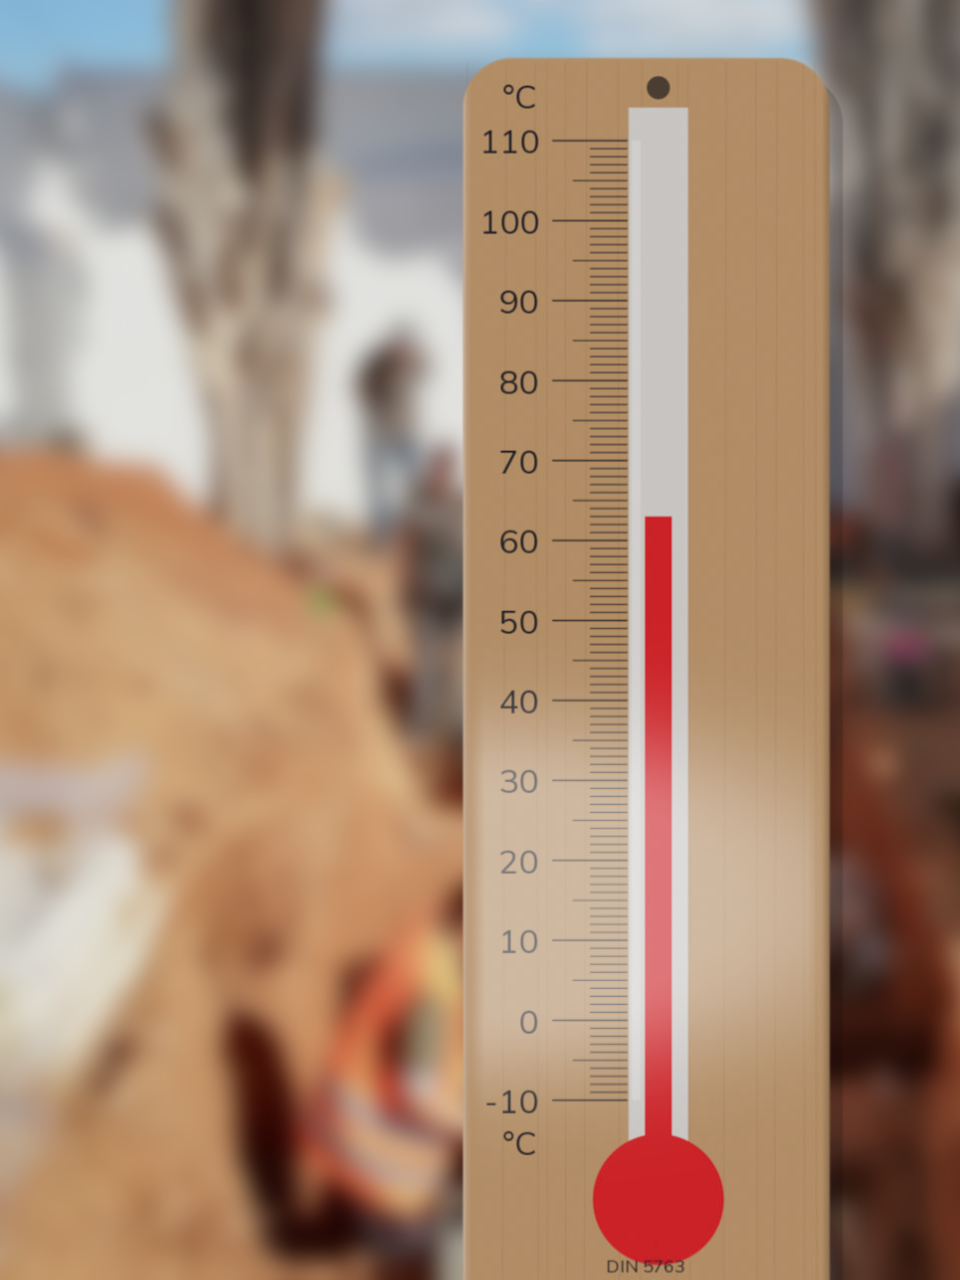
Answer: 63; °C
